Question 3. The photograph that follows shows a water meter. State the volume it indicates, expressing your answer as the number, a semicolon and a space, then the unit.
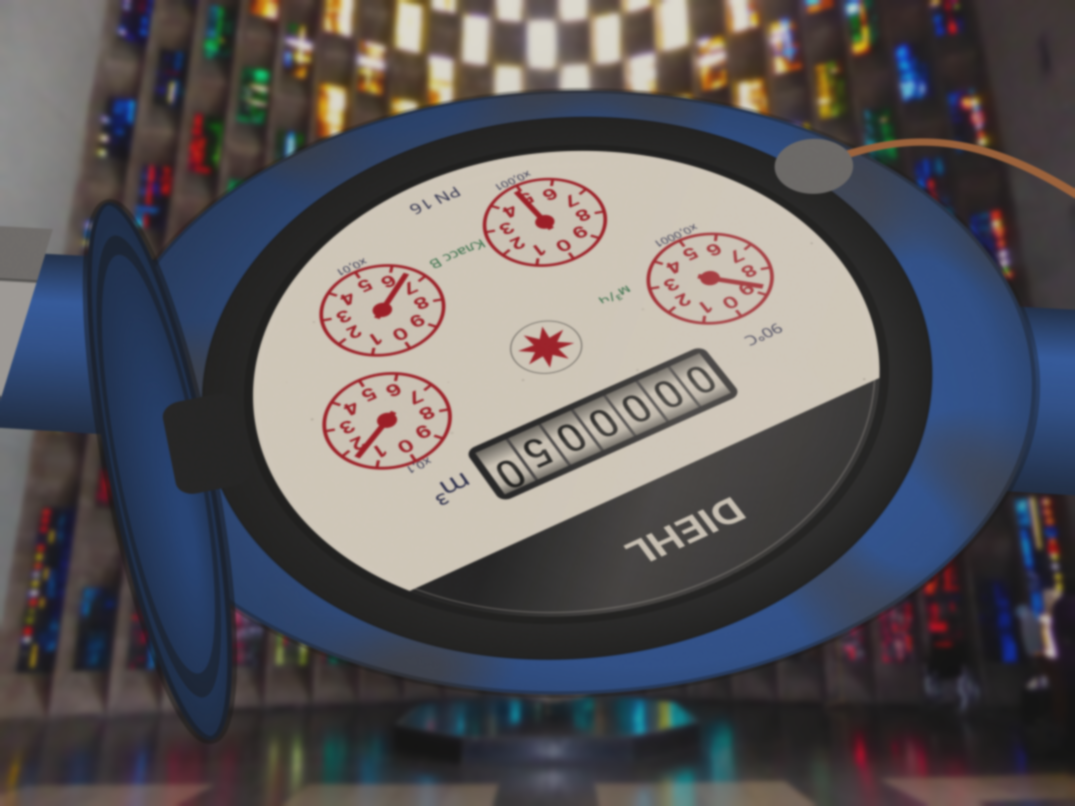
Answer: 50.1648; m³
